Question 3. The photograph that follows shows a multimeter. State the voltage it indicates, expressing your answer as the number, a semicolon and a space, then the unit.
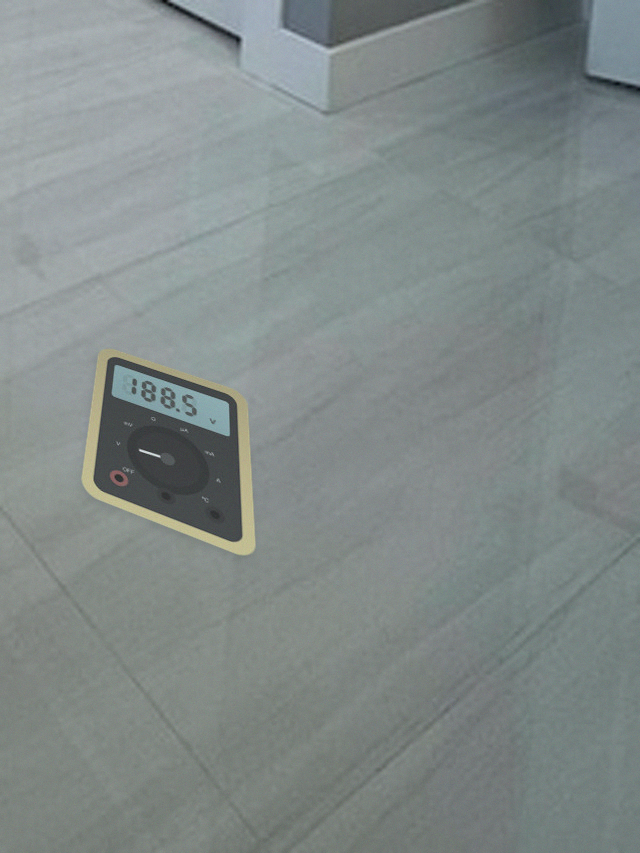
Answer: 188.5; V
